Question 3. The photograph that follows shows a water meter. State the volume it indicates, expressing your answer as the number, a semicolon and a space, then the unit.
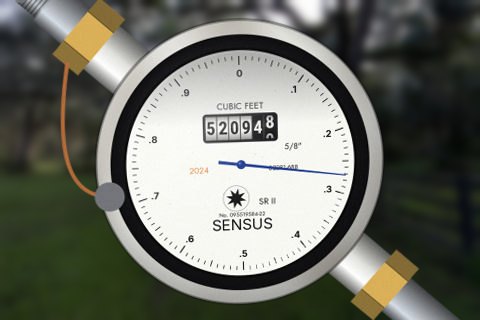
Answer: 520948.27; ft³
